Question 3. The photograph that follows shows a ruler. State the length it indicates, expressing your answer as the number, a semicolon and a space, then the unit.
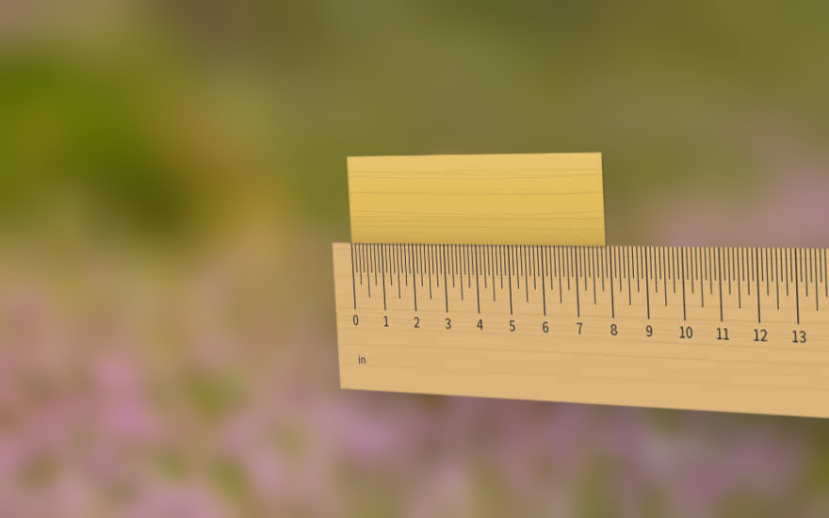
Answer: 7.875; in
